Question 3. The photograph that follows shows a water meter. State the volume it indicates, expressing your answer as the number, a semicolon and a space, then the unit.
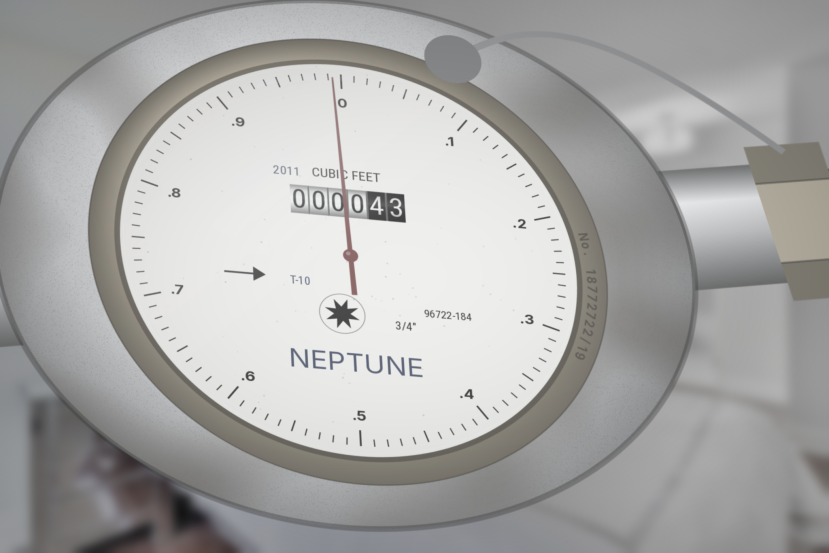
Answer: 42.99; ft³
